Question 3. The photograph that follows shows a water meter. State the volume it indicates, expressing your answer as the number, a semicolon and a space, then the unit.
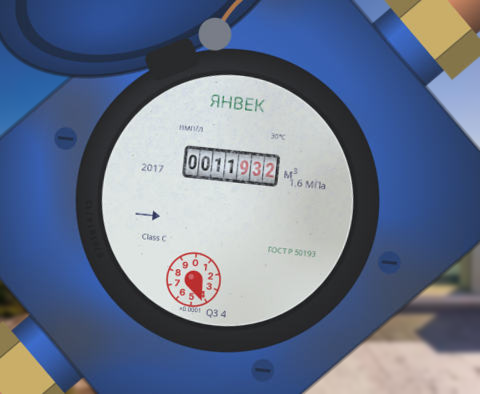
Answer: 11.9324; m³
